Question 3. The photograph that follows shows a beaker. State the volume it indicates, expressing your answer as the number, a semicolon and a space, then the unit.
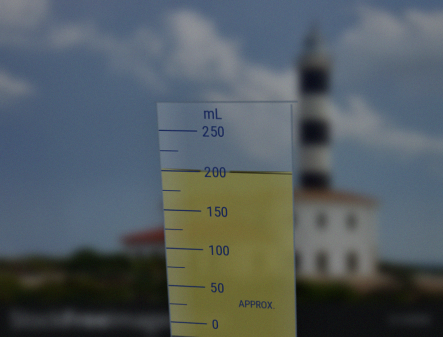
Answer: 200; mL
